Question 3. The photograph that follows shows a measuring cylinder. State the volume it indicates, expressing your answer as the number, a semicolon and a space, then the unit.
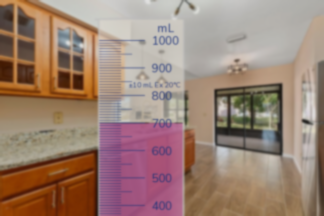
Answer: 700; mL
